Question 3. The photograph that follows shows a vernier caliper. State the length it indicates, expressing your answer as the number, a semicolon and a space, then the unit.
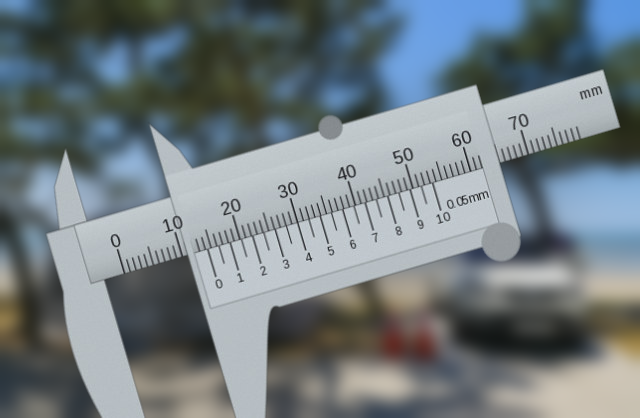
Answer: 14.4; mm
